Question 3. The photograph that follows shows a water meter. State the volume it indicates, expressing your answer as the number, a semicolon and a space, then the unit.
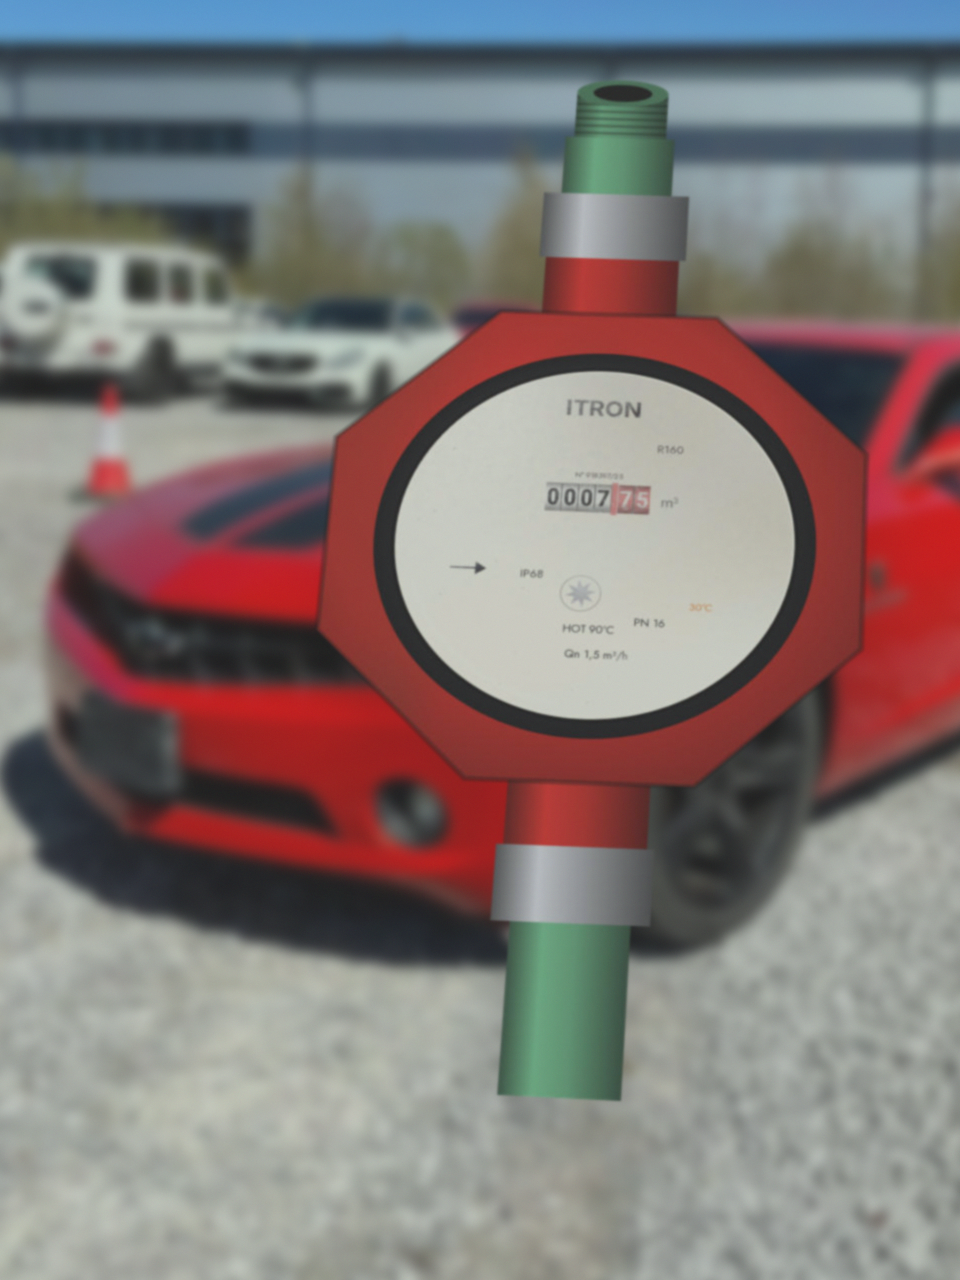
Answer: 7.75; m³
